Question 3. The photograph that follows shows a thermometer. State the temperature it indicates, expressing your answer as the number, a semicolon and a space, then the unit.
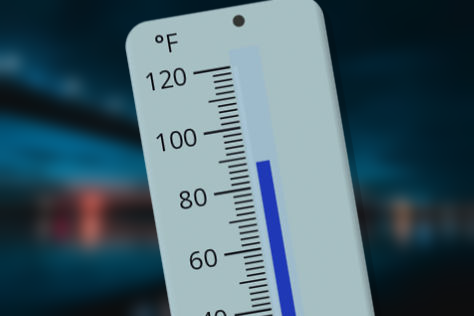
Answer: 88; °F
